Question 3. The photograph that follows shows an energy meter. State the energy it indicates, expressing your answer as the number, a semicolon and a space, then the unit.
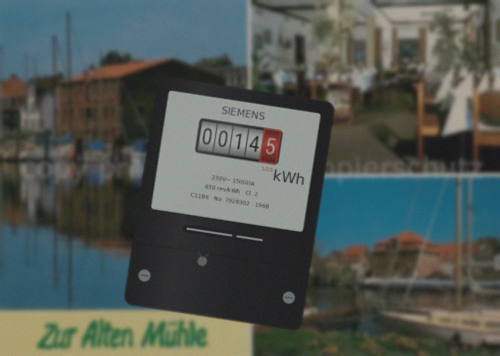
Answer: 14.5; kWh
